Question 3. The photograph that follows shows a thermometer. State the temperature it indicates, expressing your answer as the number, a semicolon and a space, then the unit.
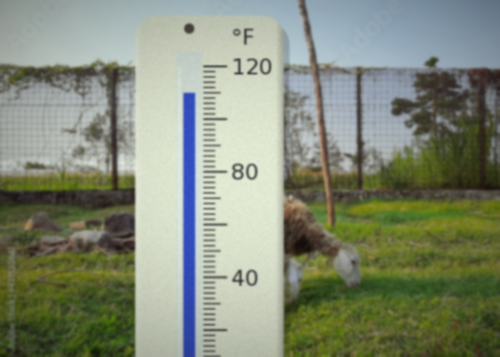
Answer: 110; °F
